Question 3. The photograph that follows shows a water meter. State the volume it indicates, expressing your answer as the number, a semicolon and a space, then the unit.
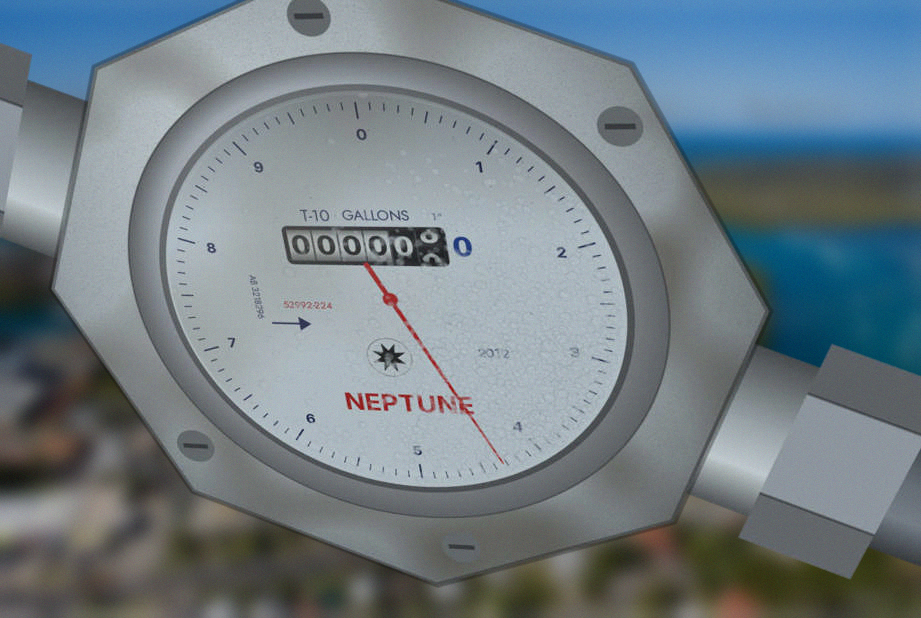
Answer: 84.3; gal
